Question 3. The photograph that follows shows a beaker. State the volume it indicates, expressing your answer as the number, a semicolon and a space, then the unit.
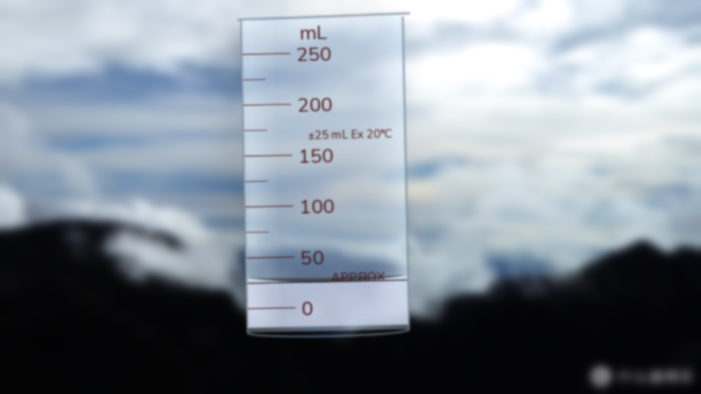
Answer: 25; mL
